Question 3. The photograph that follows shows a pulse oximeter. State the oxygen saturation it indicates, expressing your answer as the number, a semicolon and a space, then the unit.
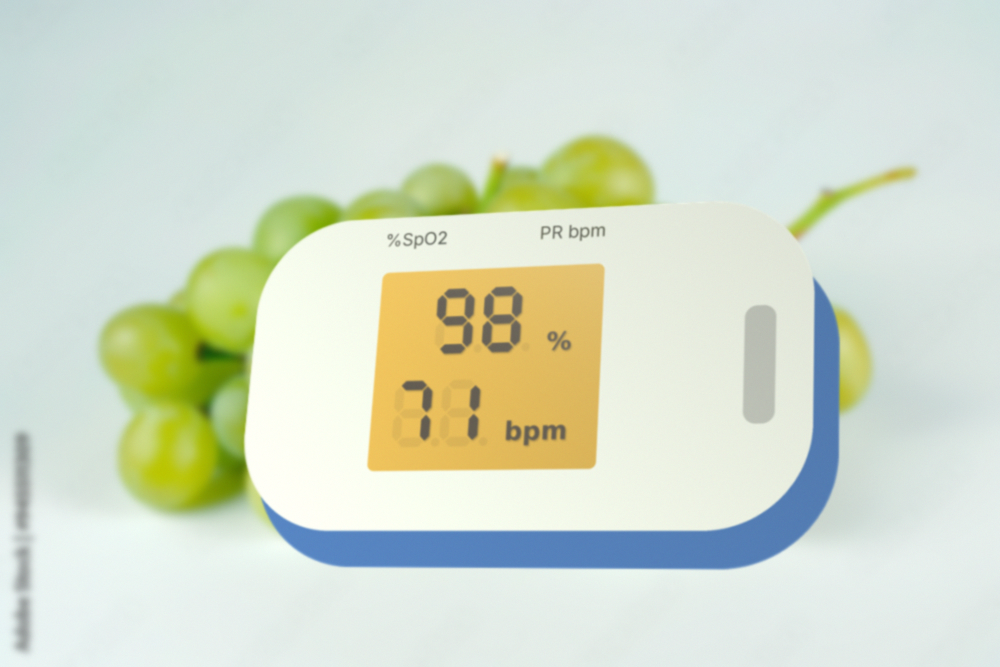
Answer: 98; %
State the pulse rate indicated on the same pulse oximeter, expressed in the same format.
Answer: 71; bpm
